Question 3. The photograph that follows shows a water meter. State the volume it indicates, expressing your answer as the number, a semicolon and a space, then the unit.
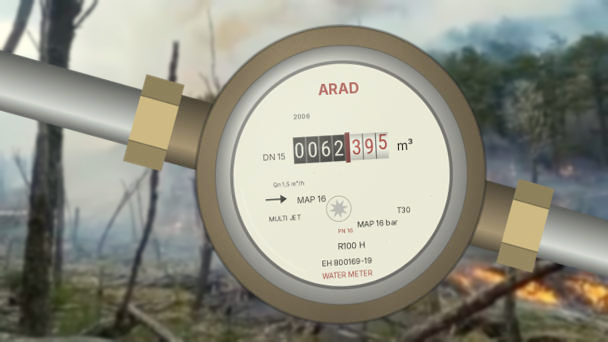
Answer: 62.395; m³
